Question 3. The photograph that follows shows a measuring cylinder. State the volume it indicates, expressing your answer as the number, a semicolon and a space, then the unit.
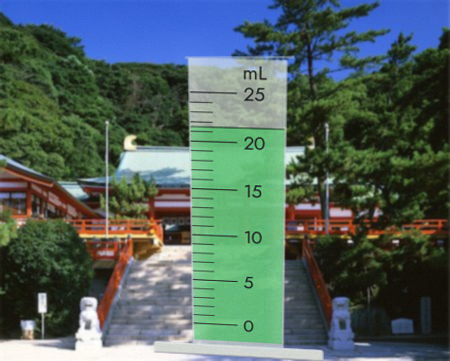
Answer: 21.5; mL
